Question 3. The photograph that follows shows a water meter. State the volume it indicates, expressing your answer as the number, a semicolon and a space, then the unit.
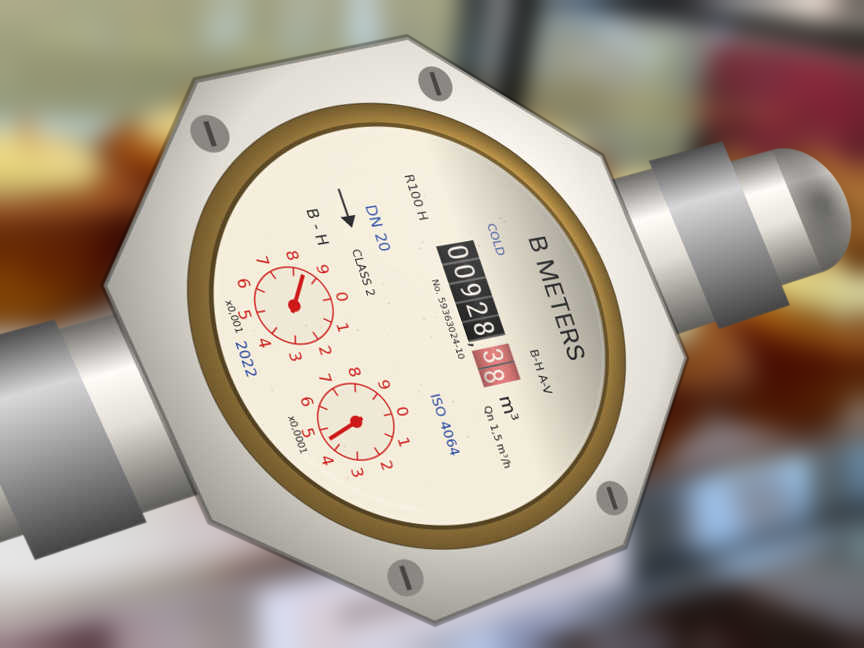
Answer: 928.3784; m³
